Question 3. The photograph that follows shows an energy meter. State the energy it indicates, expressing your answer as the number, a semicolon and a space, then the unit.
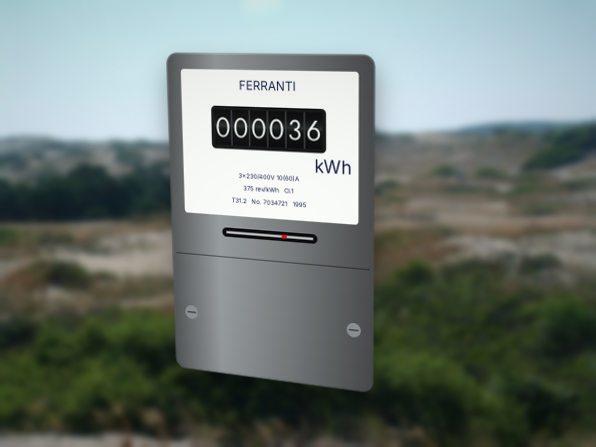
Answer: 36; kWh
